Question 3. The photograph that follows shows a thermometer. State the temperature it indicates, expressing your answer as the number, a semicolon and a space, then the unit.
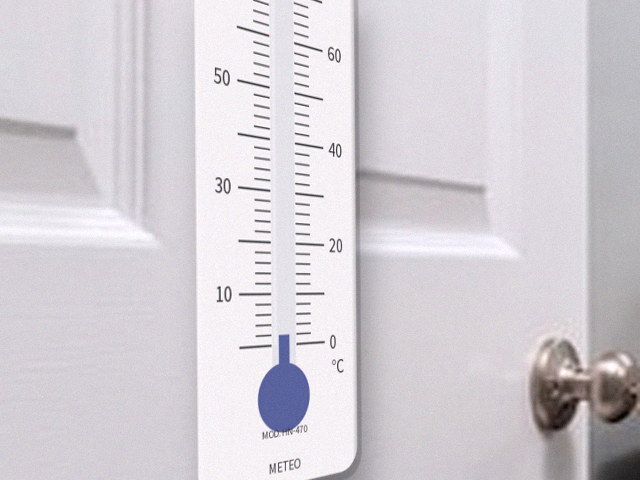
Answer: 2; °C
